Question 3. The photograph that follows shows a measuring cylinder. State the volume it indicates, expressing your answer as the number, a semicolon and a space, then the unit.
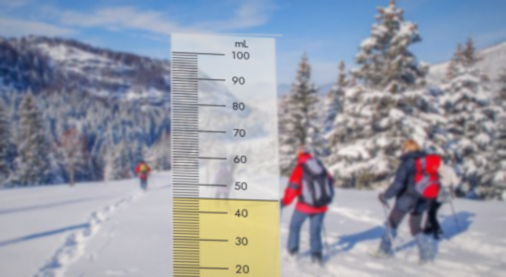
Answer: 45; mL
